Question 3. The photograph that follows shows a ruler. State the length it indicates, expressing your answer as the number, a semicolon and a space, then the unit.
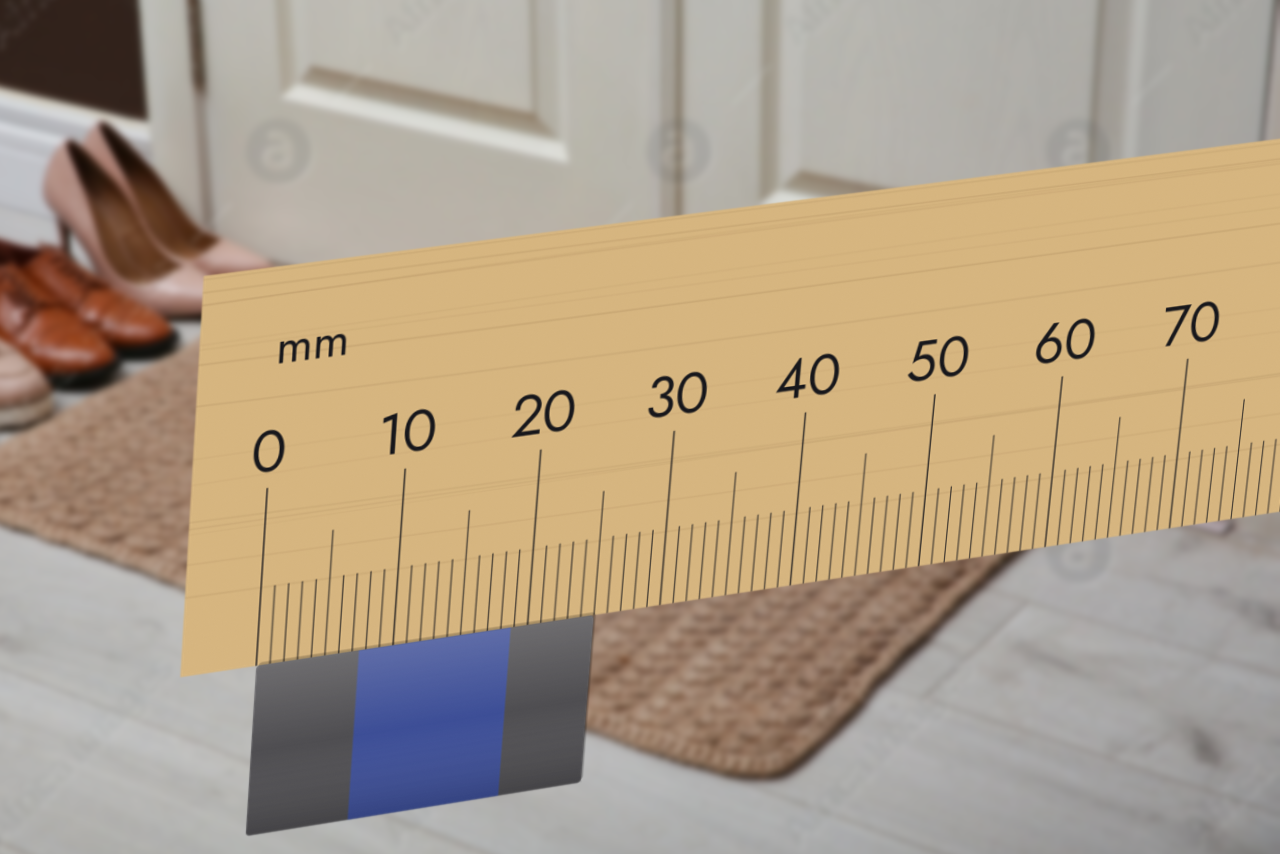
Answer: 25; mm
